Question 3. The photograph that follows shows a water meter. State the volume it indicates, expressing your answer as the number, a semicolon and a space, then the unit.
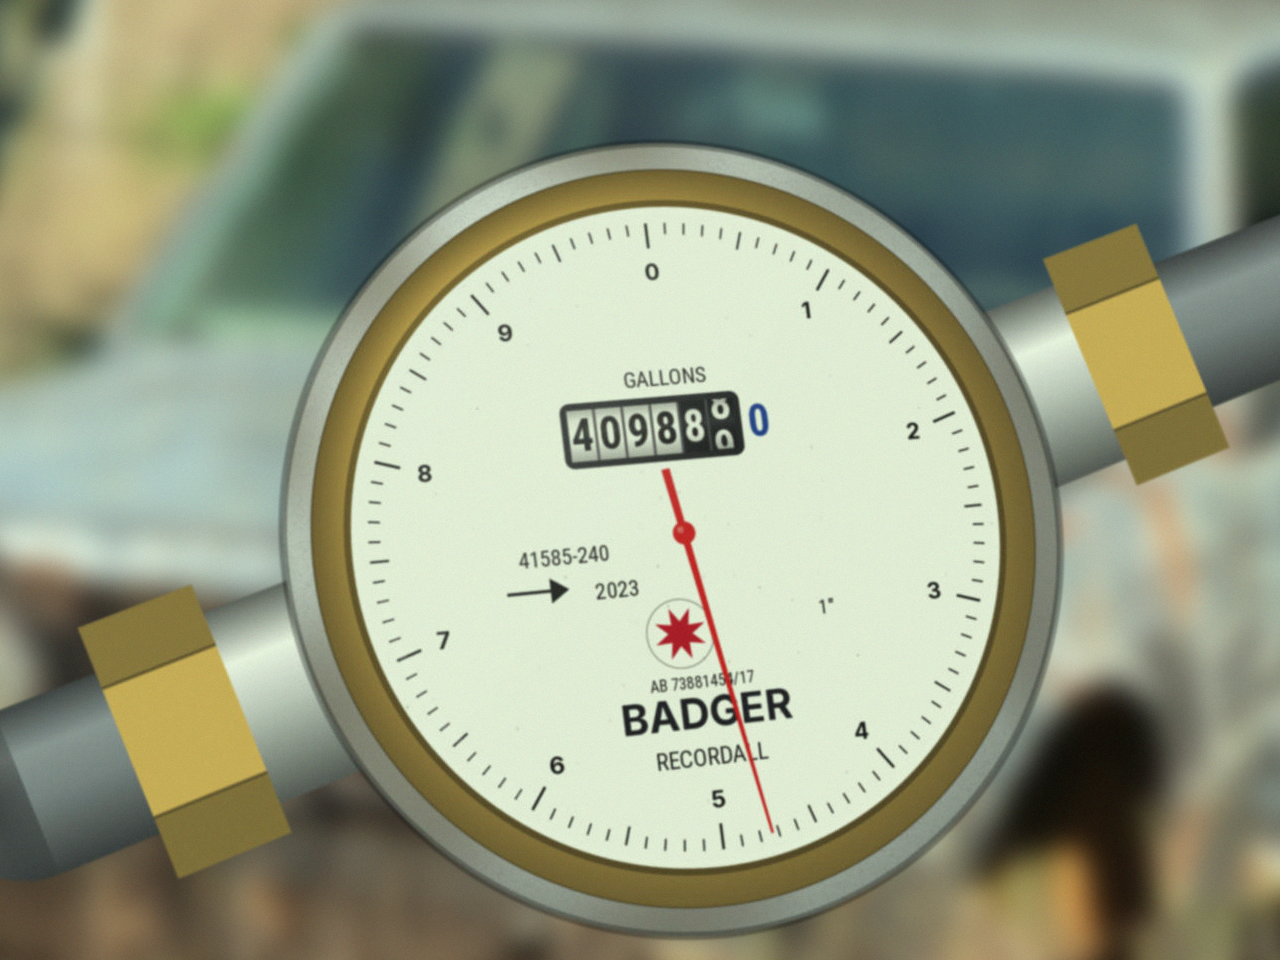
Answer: 4098884.7; gal
